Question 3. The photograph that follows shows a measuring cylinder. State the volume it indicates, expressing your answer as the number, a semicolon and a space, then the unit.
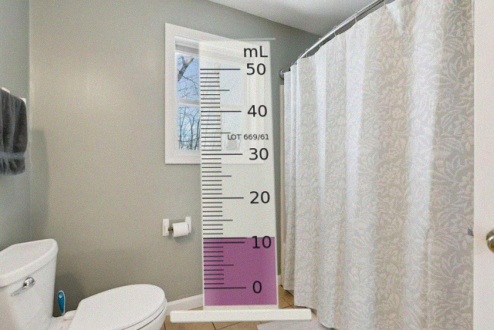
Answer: 11; mL
